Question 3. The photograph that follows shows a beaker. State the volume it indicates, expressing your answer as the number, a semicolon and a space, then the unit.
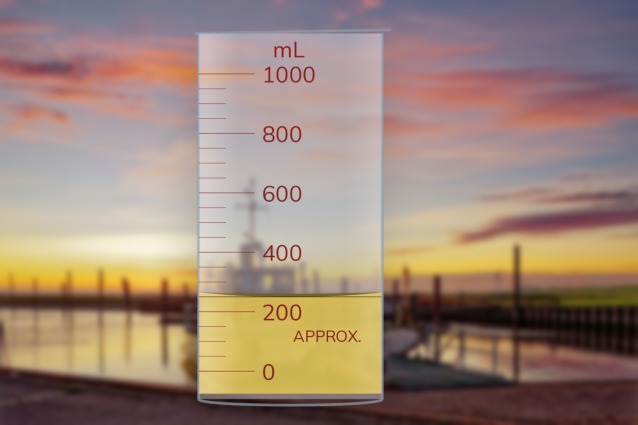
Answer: 250; mL
